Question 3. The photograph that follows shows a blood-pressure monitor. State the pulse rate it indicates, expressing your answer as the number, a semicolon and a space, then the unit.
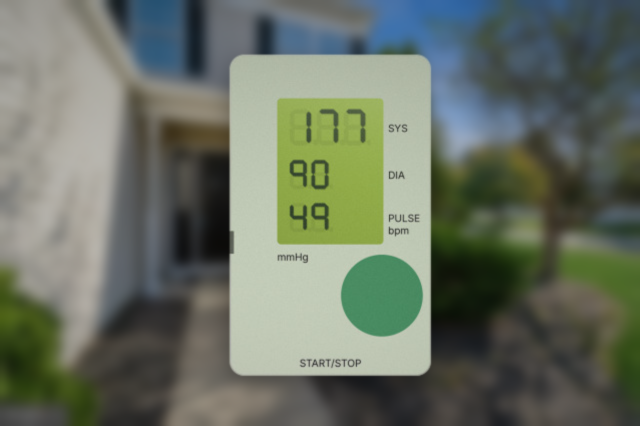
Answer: 49; bpm
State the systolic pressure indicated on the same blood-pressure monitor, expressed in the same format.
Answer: 177; mmHg
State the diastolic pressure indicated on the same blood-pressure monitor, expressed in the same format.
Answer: 90; mmHg
